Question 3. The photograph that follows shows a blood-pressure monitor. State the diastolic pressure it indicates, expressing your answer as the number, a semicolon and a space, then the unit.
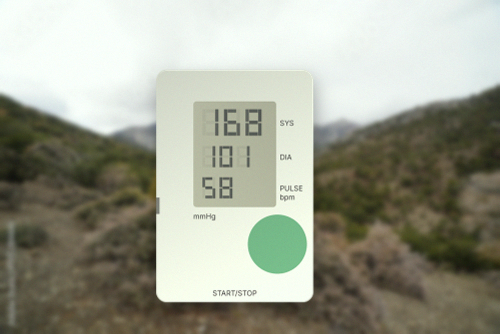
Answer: 101; mmHg
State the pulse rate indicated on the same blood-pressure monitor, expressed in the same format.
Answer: 58; bpm
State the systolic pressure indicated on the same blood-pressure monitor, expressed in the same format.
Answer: 168; mmHg
